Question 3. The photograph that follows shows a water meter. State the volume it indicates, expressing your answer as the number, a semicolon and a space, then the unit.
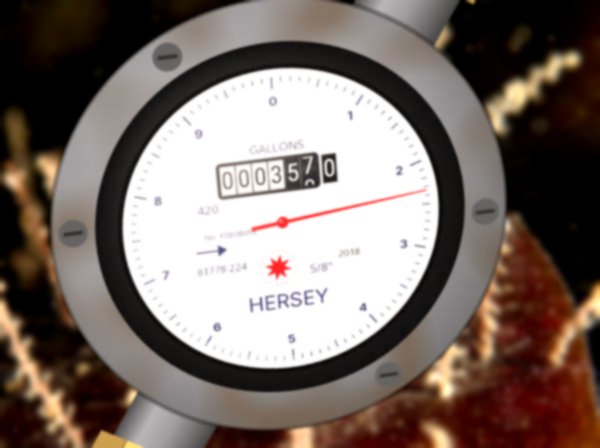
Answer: 3572.3; gal
